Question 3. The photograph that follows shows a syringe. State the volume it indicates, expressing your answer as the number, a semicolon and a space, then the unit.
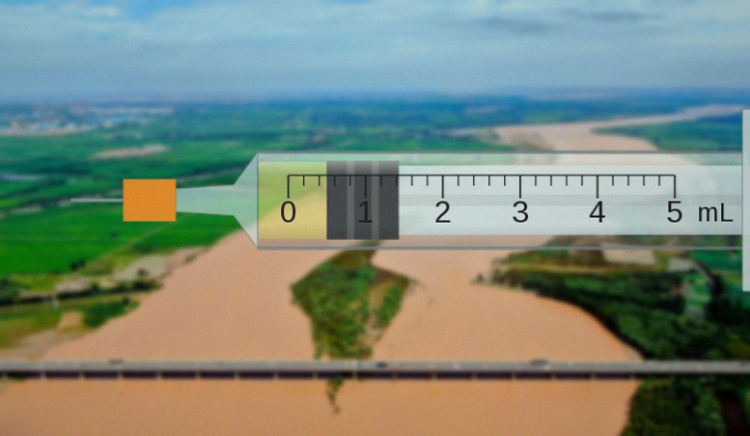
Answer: 0.5; mL
